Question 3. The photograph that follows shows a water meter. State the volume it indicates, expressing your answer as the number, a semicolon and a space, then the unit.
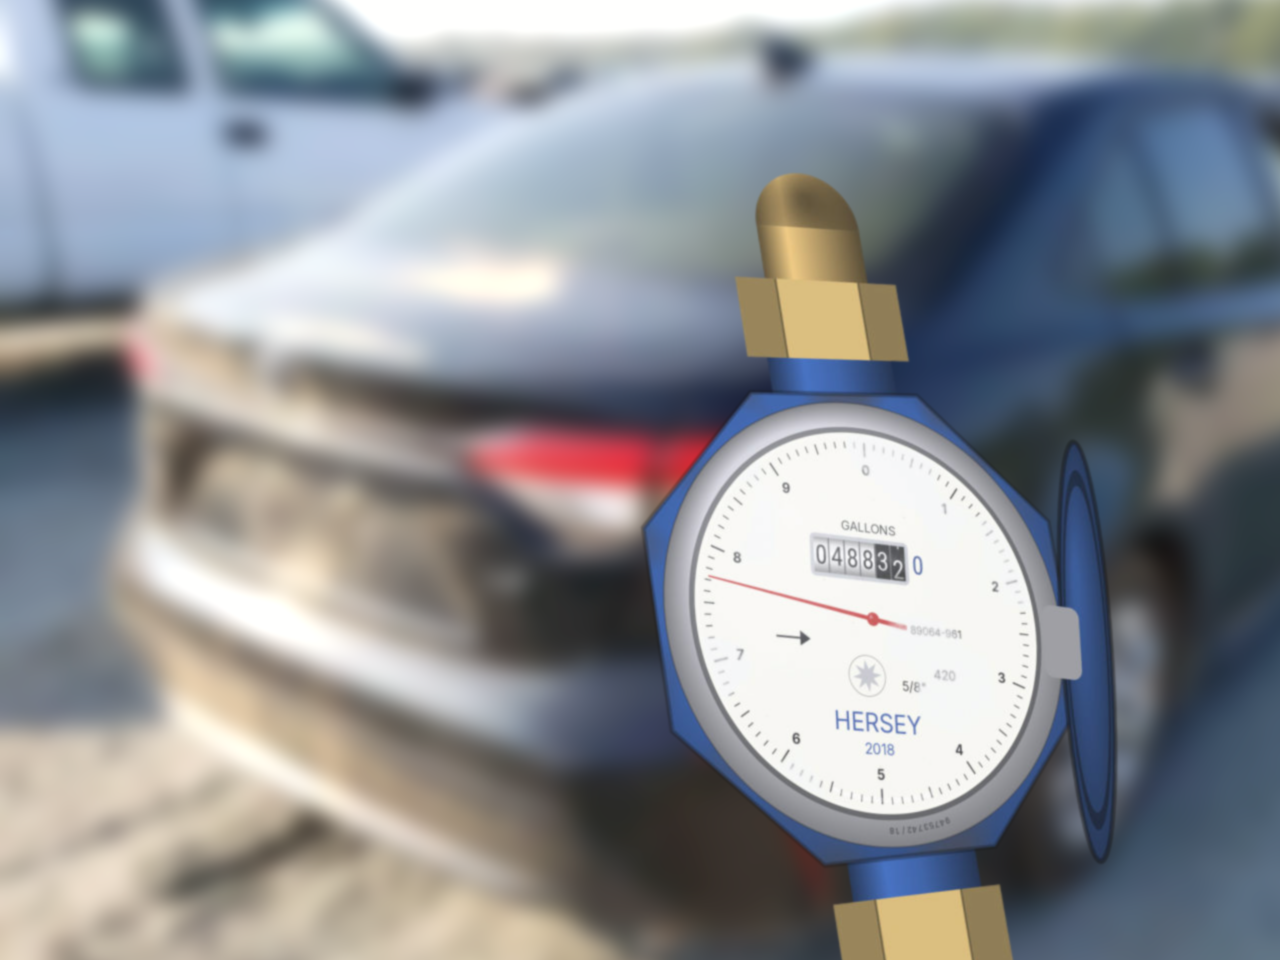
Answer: 488317.7; gal
